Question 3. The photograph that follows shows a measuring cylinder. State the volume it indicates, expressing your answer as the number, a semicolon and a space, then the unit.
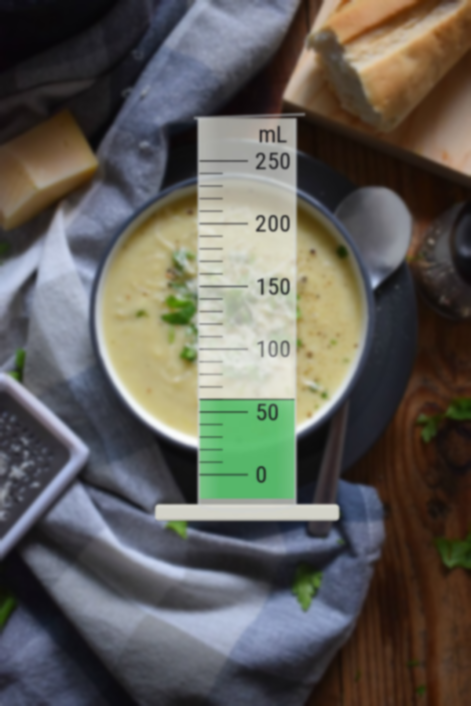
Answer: 60; mL
